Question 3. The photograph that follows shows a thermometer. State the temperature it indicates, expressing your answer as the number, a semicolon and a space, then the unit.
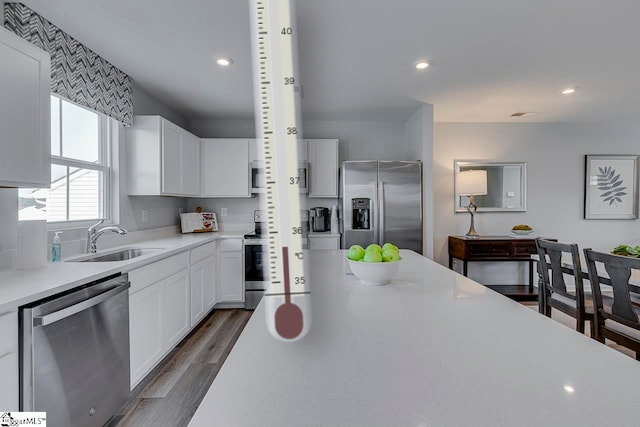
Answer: 35.7; °C
